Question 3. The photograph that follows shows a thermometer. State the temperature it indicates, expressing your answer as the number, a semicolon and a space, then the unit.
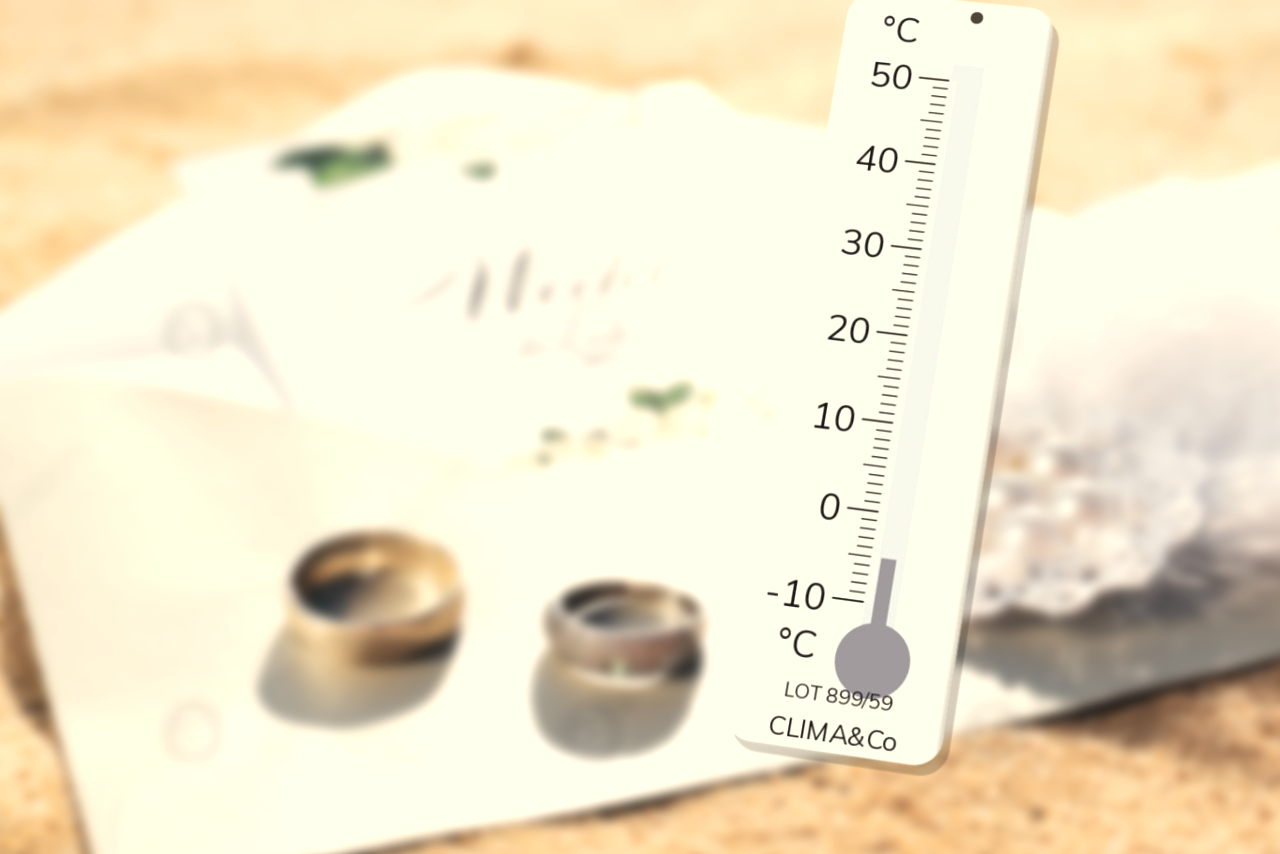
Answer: -5; °C
